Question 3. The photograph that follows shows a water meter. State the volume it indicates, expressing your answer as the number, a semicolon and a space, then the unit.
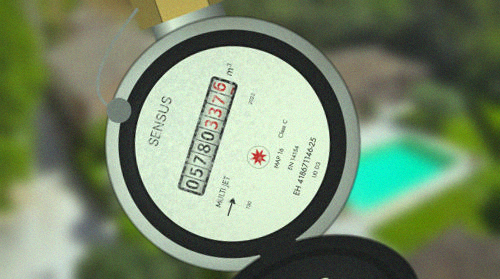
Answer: 5780.3376; m³
